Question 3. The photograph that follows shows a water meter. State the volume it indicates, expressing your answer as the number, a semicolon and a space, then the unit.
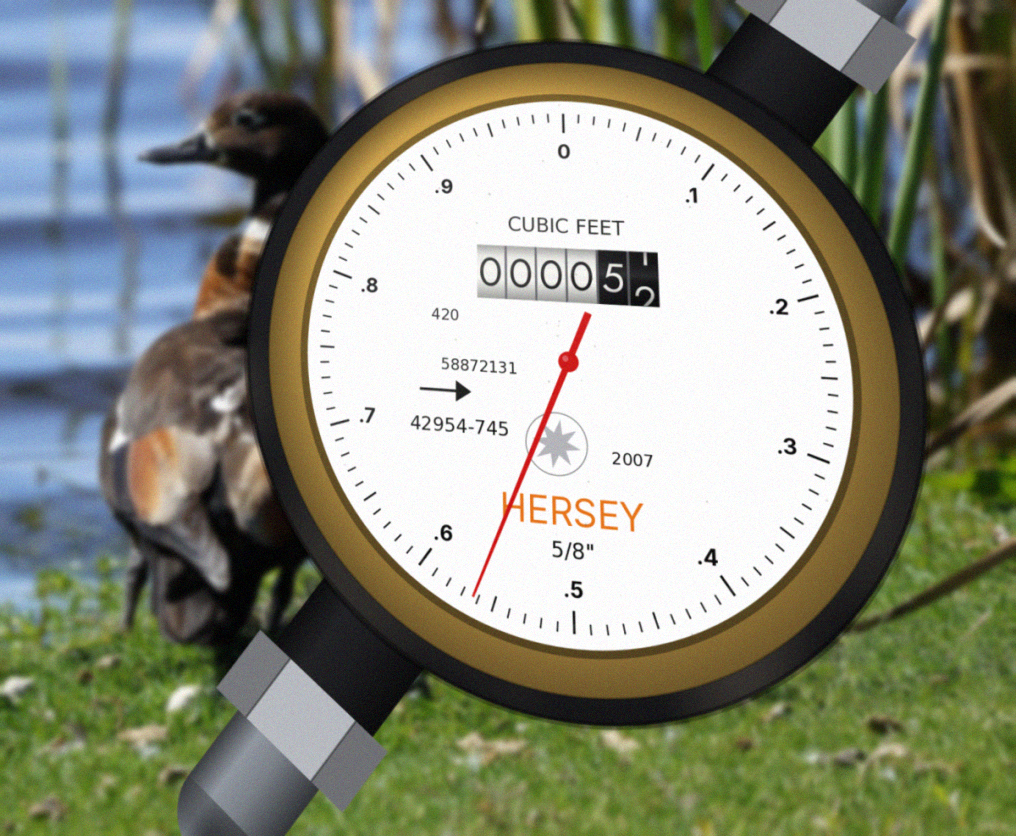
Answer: 51.56; ft³
